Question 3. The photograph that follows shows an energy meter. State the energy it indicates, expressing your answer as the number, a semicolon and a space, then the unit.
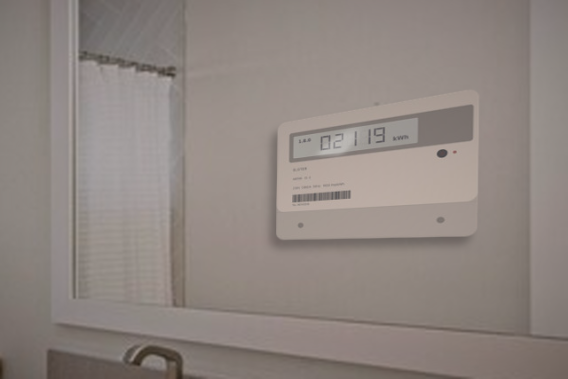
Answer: 2119; kWh
